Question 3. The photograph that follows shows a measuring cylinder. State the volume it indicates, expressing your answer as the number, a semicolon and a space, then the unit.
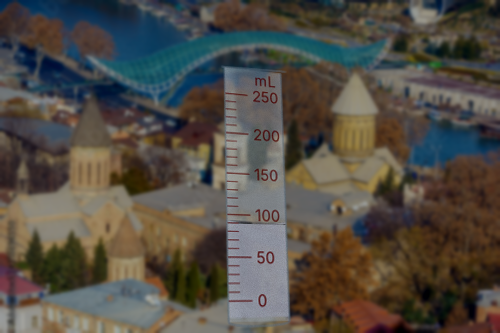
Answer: 90; mL
